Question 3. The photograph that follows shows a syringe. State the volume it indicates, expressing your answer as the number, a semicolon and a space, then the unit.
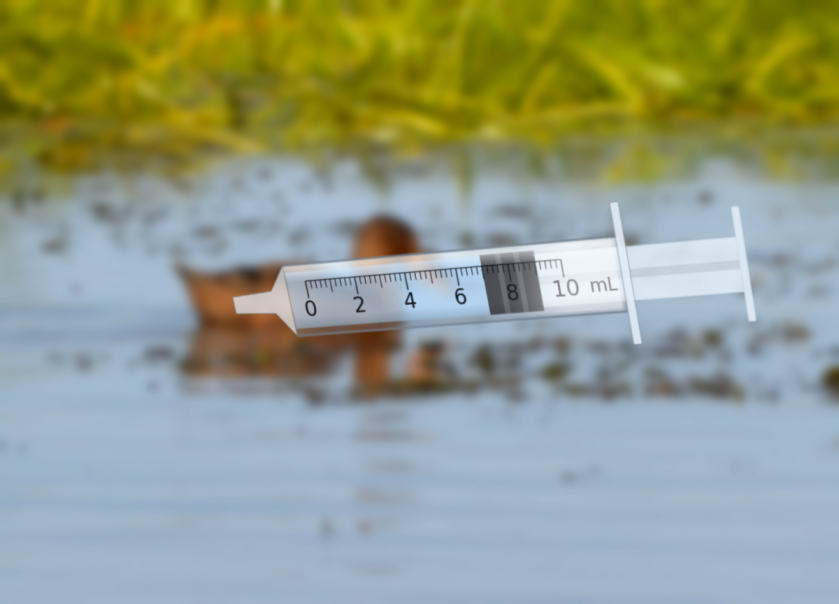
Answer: 7; mL
